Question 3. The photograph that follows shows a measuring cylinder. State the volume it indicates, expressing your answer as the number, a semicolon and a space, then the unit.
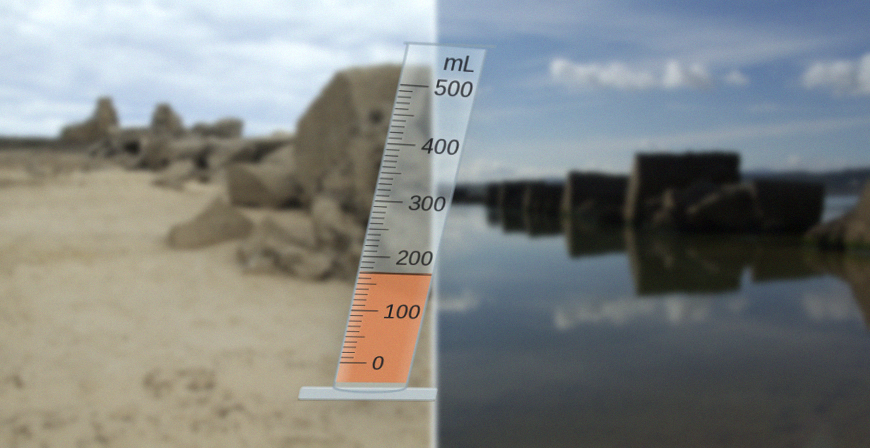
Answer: 170; mL
